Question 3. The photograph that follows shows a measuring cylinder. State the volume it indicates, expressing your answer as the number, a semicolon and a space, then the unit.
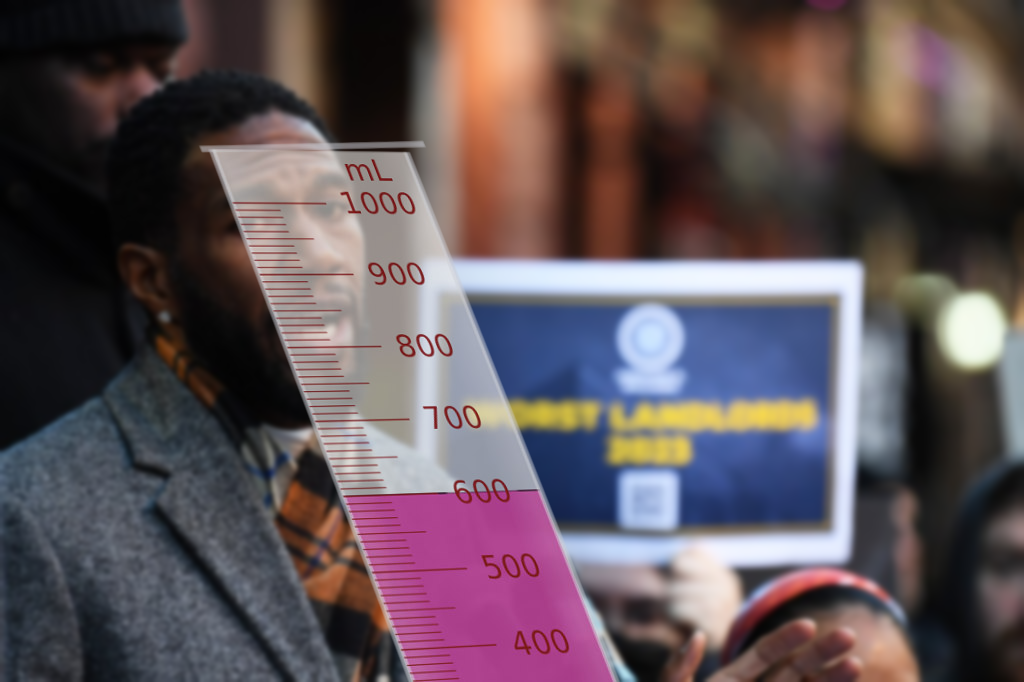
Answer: 600; mL
